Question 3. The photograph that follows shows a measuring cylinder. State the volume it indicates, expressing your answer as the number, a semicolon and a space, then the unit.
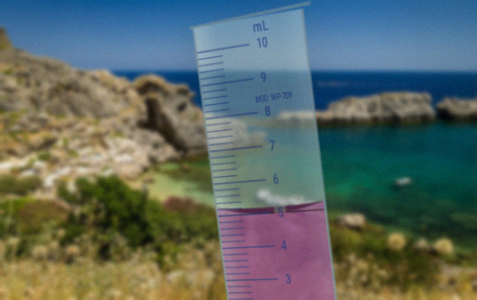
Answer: 5; mL
